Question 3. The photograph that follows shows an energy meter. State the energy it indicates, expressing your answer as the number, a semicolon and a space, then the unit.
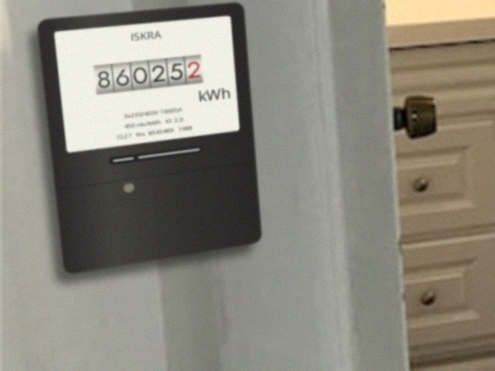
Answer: 86025.2; kWh
